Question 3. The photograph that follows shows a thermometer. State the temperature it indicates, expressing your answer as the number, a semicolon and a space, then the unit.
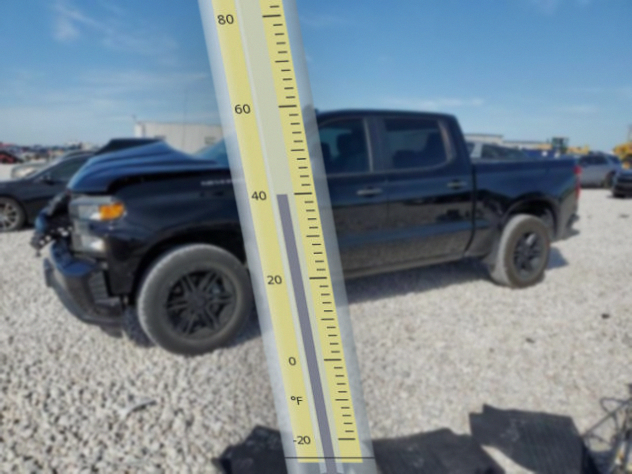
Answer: 40; °F
